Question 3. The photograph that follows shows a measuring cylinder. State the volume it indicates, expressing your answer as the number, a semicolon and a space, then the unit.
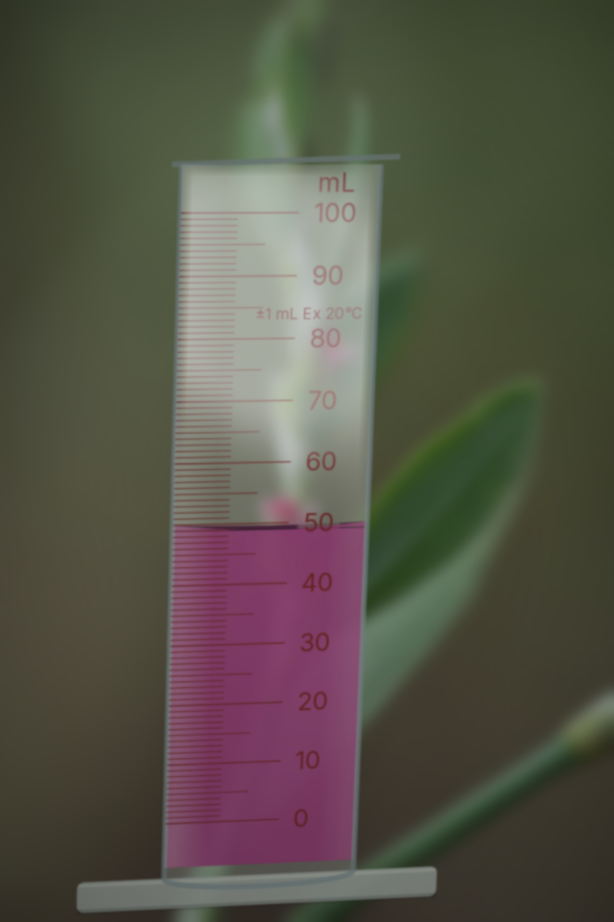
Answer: 49; mL
